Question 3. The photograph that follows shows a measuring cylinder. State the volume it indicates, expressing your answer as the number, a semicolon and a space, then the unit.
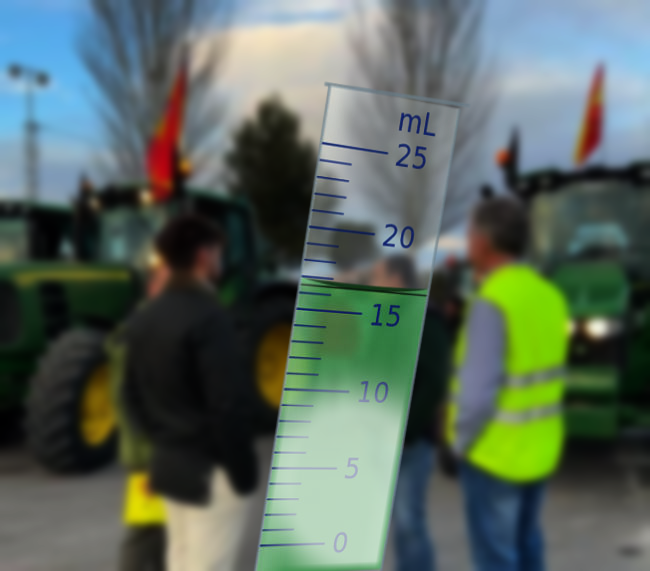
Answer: 16.5; mL
